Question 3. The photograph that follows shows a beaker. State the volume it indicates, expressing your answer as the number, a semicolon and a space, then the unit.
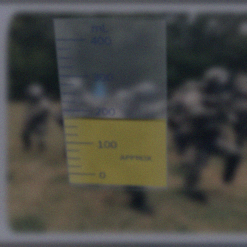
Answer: 175; mL
